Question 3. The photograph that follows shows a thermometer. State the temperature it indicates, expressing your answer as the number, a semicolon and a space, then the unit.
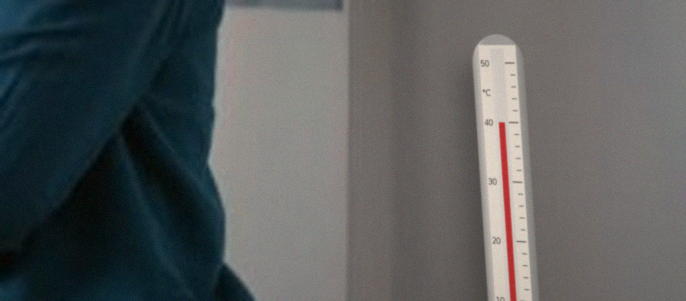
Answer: 40; °C
